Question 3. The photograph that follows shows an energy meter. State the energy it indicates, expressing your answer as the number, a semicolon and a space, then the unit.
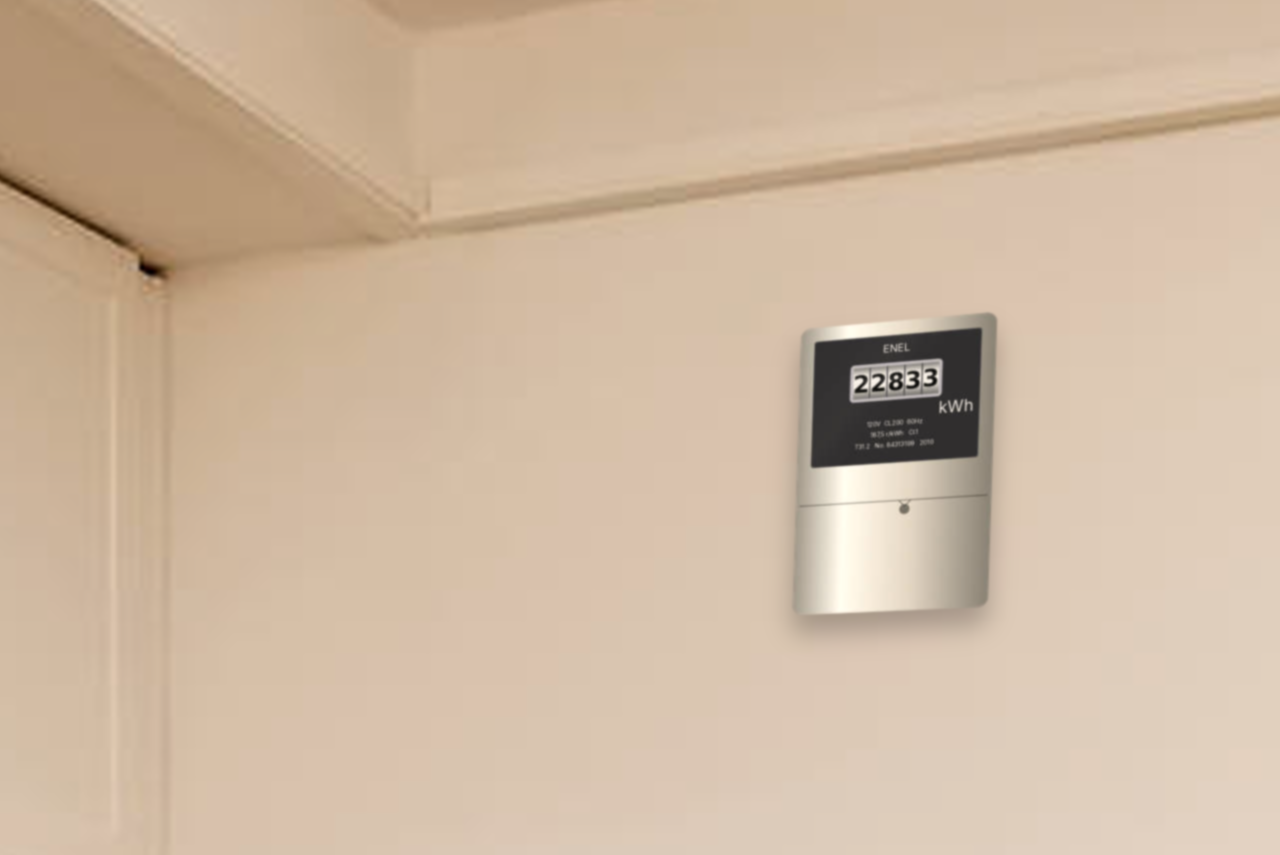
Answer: 22833; kWh
